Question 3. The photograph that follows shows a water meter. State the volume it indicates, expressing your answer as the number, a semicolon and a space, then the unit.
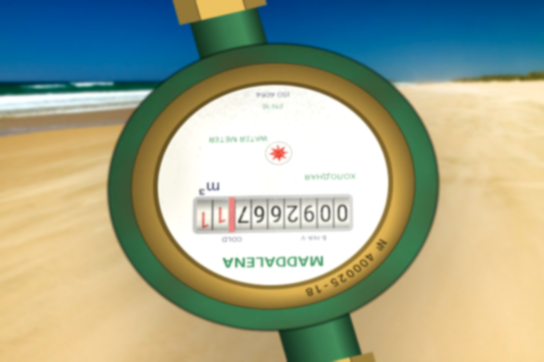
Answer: 92667.11; m³
